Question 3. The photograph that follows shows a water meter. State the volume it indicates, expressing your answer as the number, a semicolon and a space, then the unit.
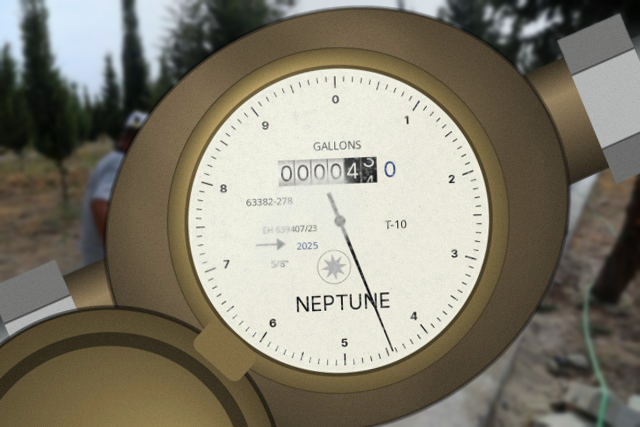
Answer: 434.4; gal
